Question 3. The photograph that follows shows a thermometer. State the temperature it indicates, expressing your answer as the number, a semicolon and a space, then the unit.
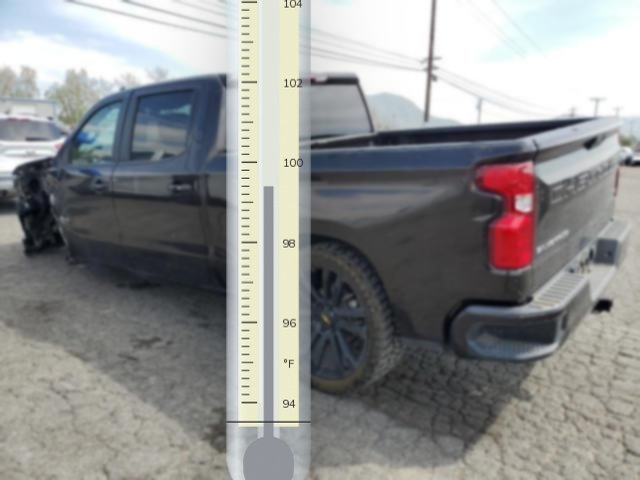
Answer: 99.4; °F
